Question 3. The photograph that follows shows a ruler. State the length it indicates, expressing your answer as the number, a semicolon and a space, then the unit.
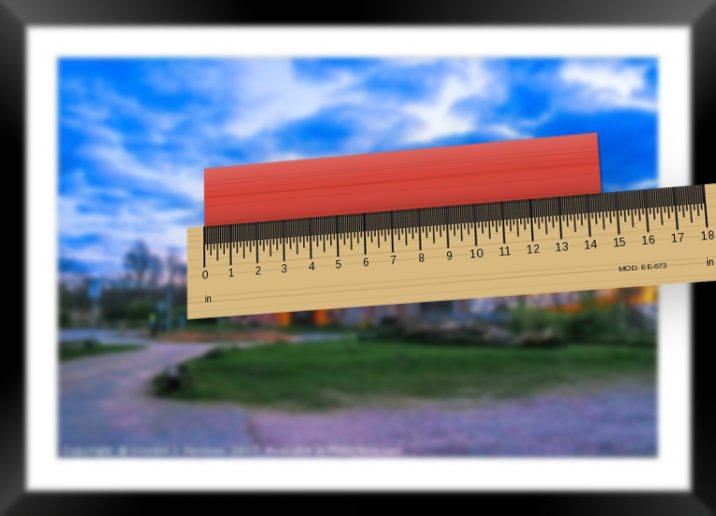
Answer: 14.5; in
